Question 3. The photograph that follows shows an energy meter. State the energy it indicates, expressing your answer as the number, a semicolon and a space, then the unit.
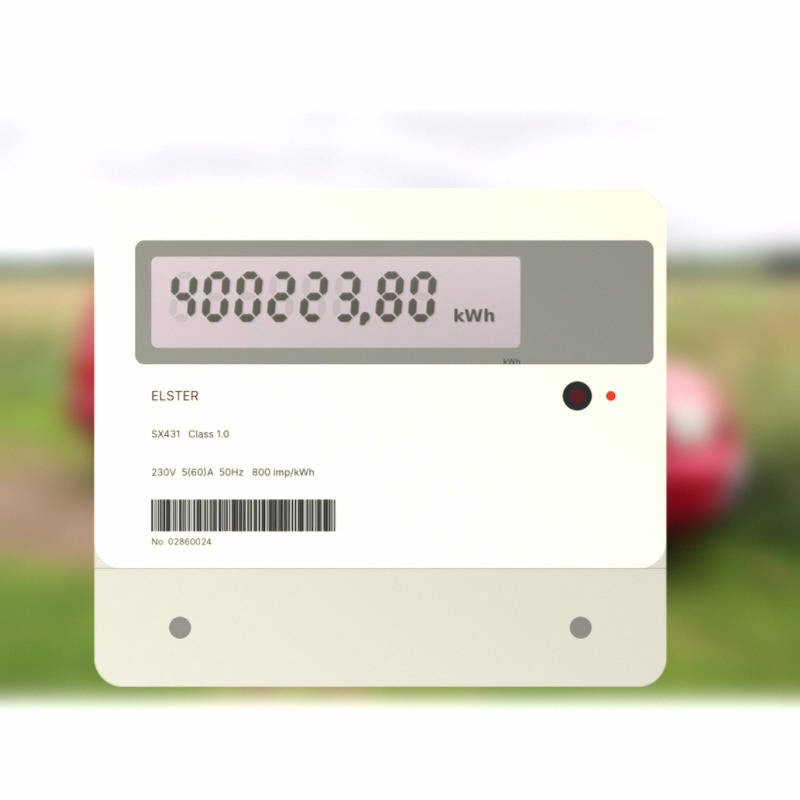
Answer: 400223.80; kWh
